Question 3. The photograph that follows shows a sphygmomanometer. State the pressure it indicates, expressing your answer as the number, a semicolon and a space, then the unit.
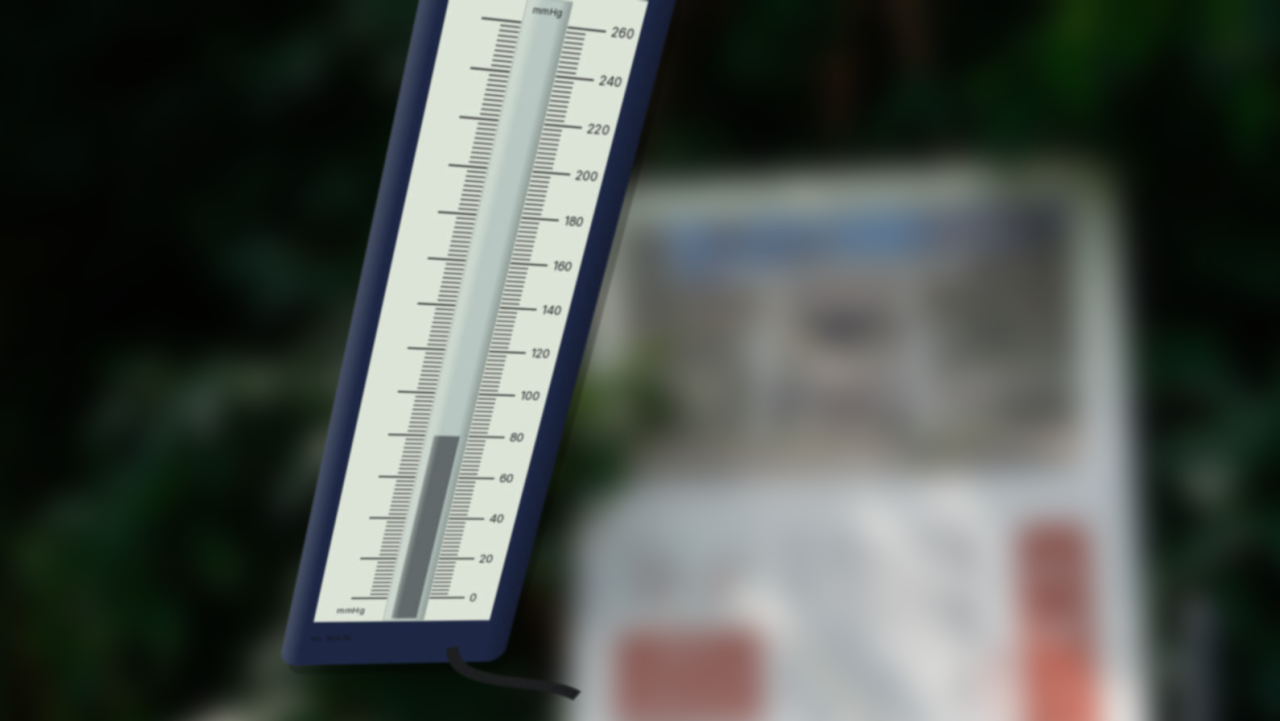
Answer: 80; mmHg
